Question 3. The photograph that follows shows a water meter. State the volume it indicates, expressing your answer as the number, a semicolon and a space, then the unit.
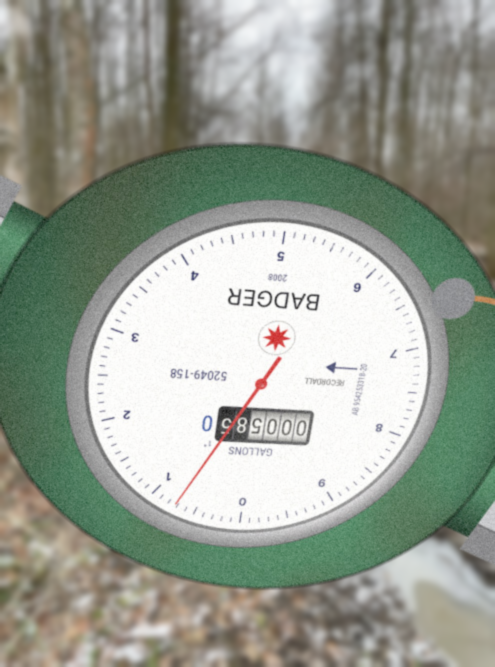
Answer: 5850.7; gal
